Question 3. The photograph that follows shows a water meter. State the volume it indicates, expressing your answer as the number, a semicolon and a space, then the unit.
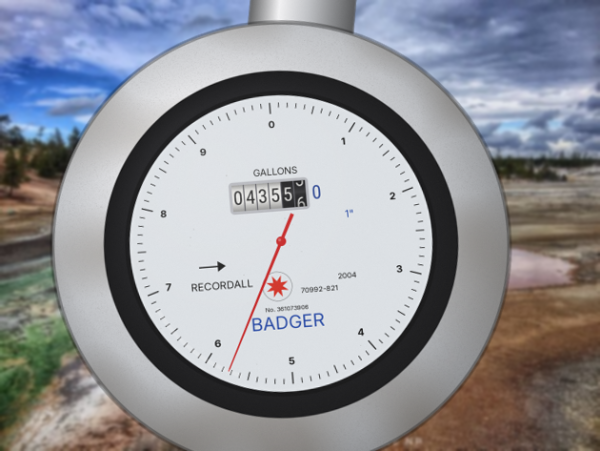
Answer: 435555.7; gal
